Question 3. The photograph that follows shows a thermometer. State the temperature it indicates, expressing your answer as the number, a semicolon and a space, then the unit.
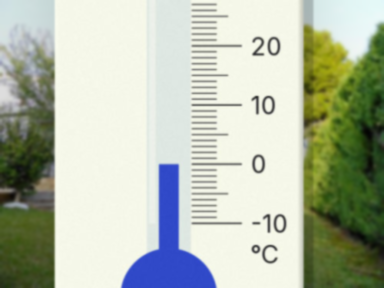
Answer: 0; °C
